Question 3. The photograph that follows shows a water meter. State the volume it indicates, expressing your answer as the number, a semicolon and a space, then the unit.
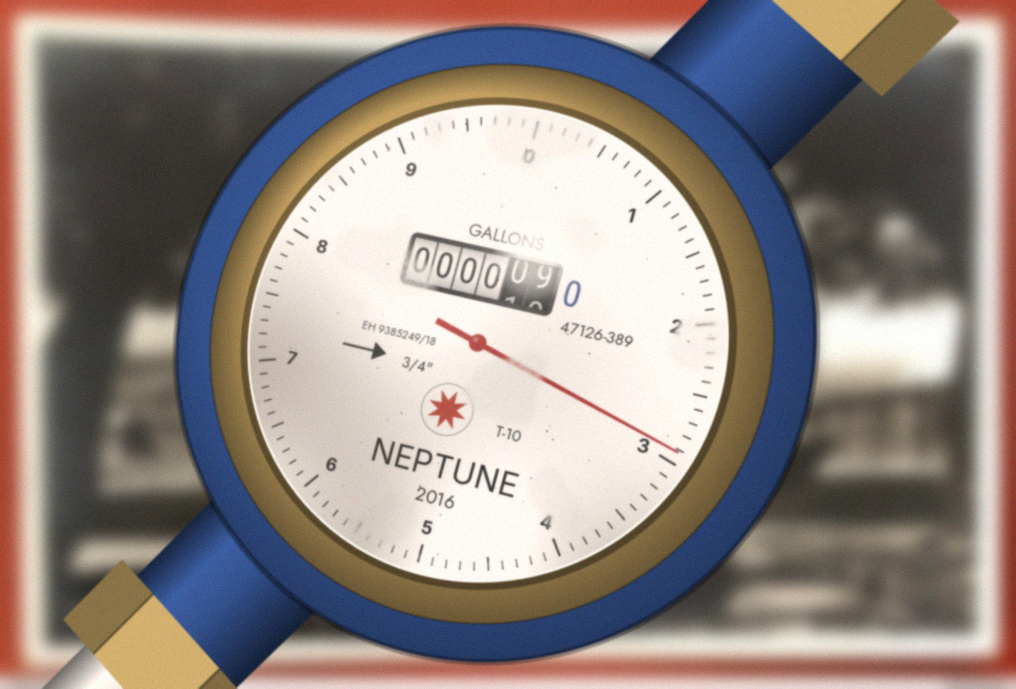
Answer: 92.9; gal
